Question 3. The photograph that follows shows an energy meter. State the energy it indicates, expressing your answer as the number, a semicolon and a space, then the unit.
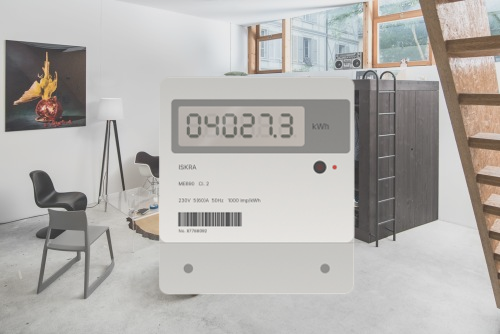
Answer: 4027.3; kWh
